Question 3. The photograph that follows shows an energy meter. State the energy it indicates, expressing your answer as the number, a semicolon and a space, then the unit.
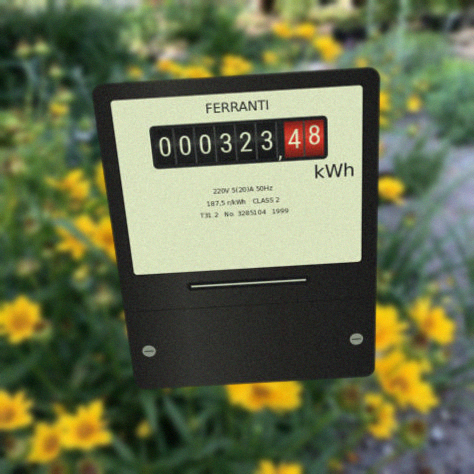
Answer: 323.48; kWh
